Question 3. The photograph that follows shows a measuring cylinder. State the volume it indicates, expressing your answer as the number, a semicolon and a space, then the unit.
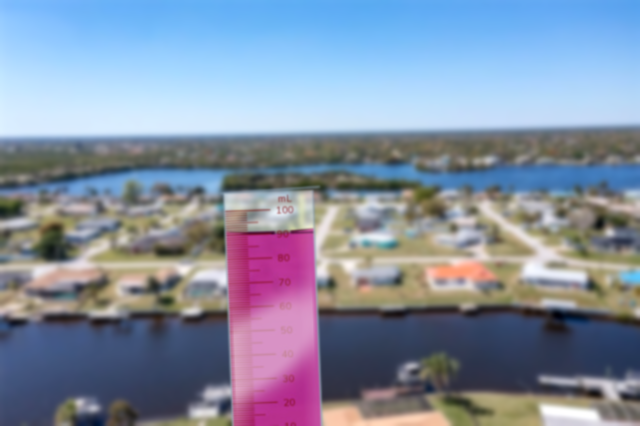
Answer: 90; mL
